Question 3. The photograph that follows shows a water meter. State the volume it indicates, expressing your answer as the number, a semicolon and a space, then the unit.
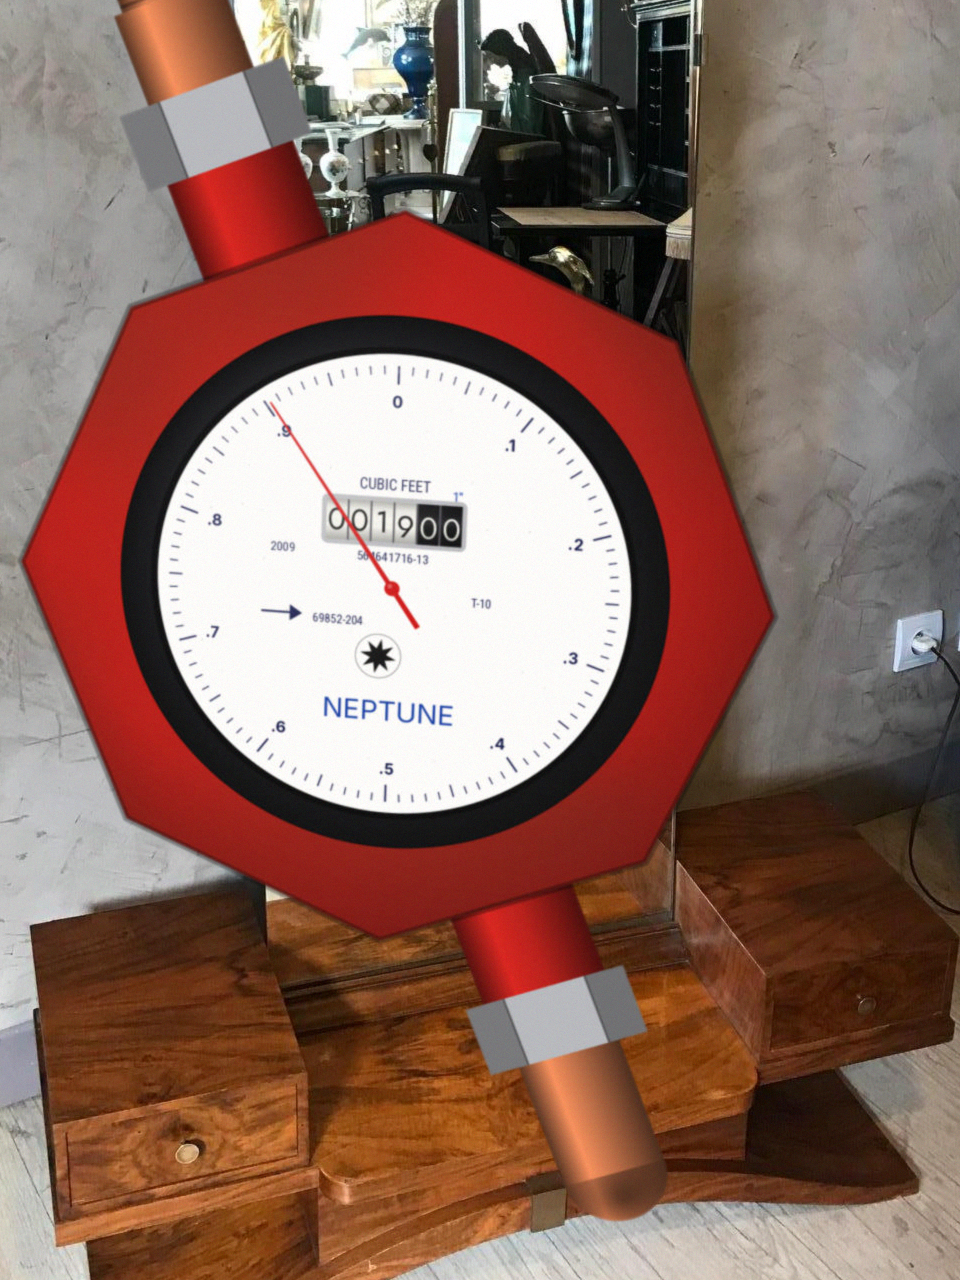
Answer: 1899.90; ft³
